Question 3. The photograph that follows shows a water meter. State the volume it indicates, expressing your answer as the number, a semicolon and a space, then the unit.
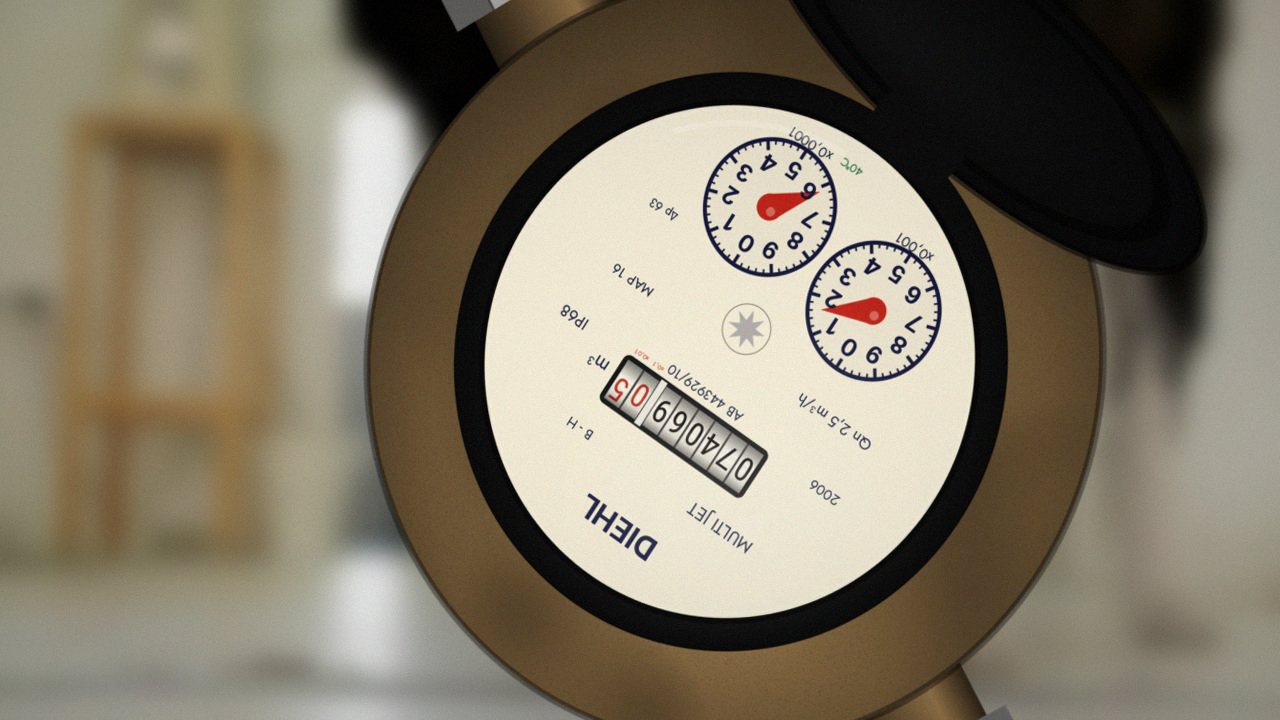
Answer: 74069.0516; m³
